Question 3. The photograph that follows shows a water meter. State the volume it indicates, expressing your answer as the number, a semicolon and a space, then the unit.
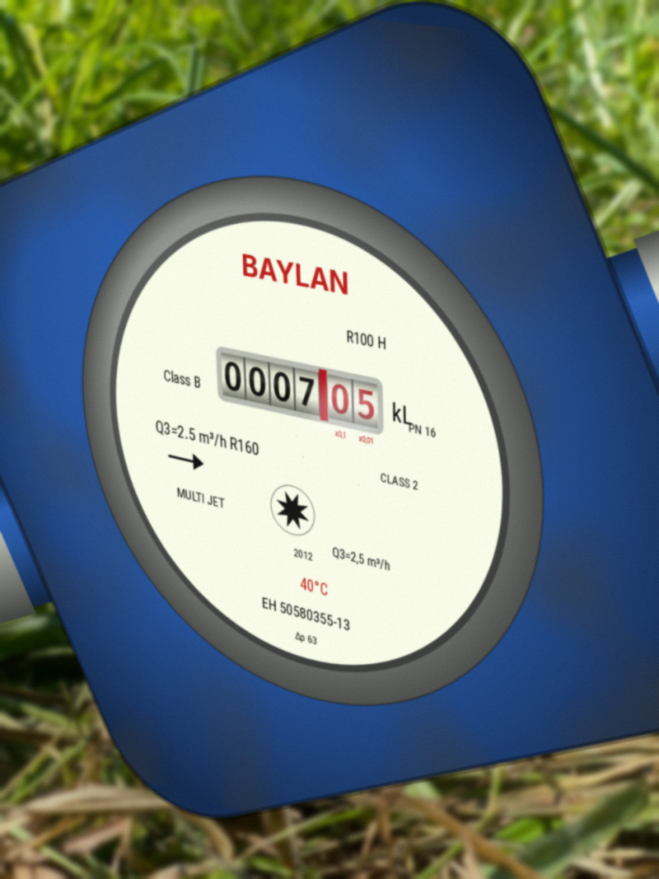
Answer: 7.05; kL
